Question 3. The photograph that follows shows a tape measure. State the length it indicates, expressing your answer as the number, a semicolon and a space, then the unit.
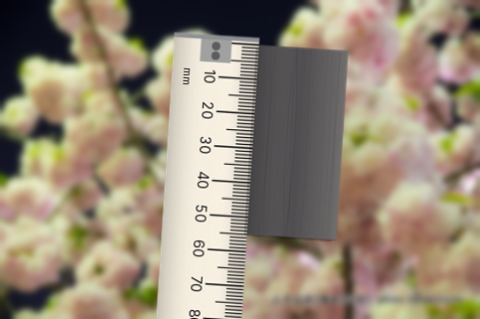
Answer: 55; mm
